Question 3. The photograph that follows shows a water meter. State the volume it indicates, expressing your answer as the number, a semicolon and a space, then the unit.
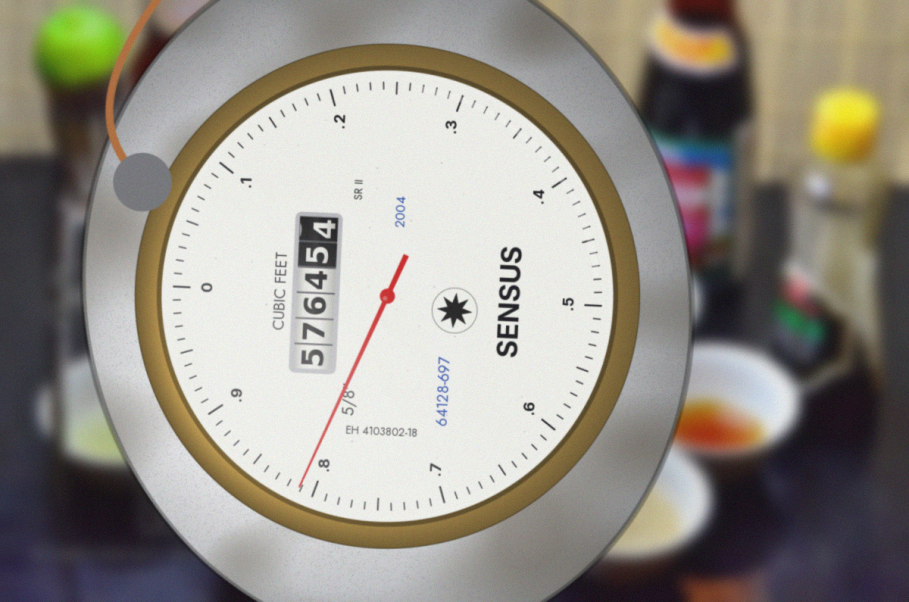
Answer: 576453.81; ft³
